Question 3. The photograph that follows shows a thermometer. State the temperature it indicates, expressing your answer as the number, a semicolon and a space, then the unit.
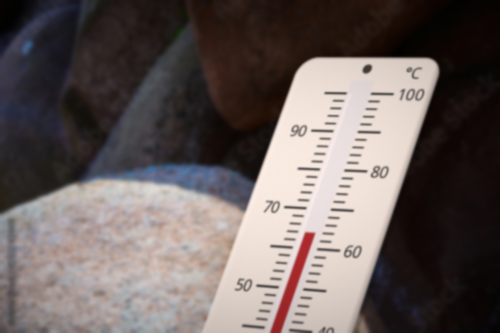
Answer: 64; °C
